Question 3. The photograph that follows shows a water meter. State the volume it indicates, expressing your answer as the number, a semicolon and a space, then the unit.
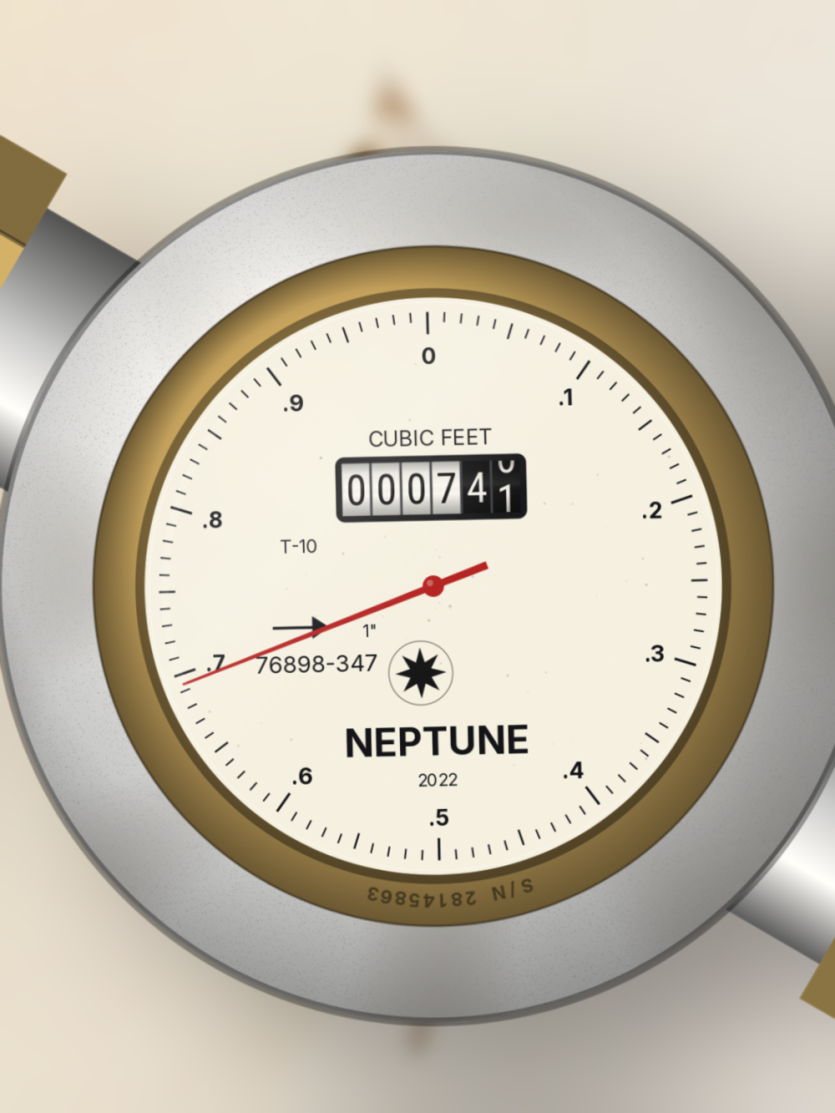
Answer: 740.69; ft³
